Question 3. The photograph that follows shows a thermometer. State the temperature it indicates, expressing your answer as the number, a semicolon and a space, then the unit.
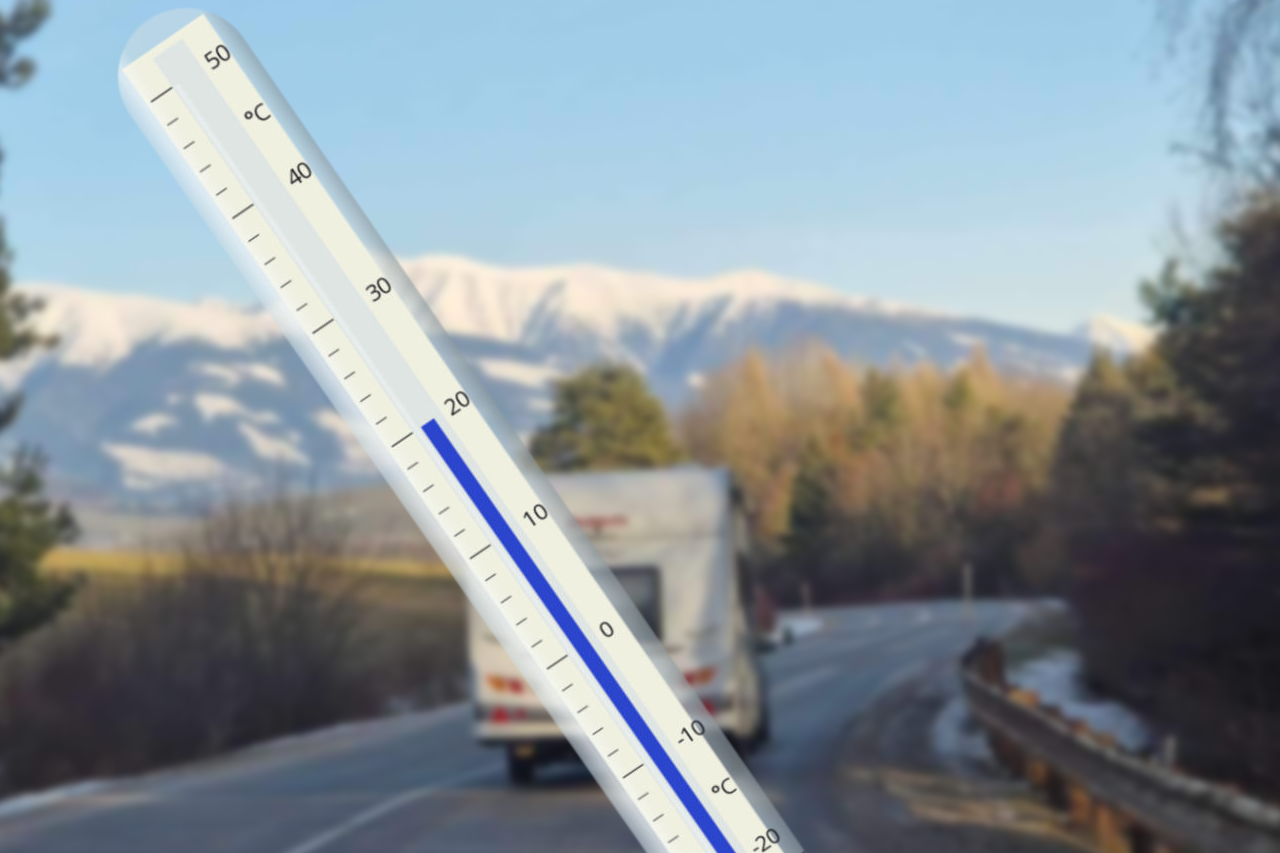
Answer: 20; °C
